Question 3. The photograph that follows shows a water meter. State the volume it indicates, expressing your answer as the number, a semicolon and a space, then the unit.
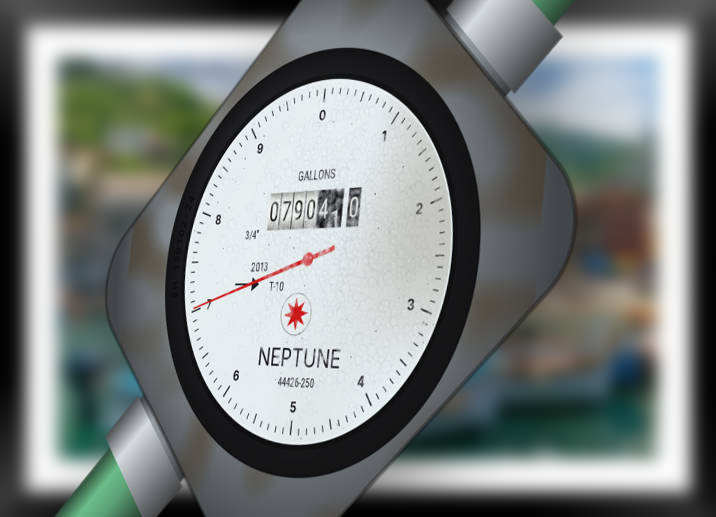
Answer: 790407.0; gal
